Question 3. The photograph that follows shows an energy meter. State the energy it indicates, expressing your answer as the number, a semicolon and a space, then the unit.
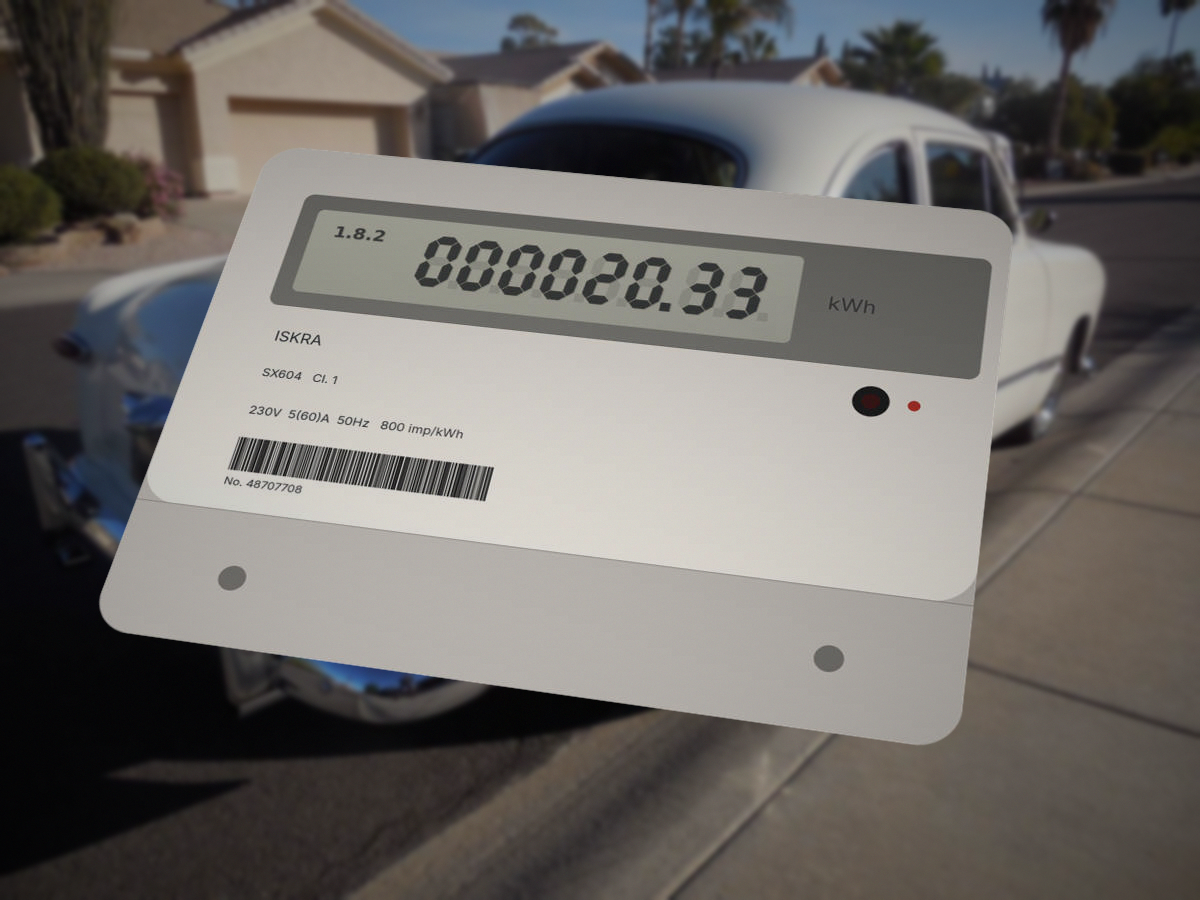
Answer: 20.33; kWh
